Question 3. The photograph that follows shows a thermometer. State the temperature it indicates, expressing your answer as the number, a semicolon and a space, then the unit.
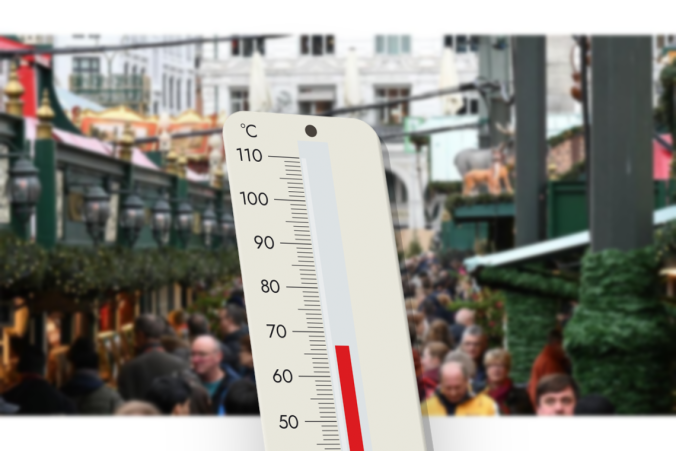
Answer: 67; °C
